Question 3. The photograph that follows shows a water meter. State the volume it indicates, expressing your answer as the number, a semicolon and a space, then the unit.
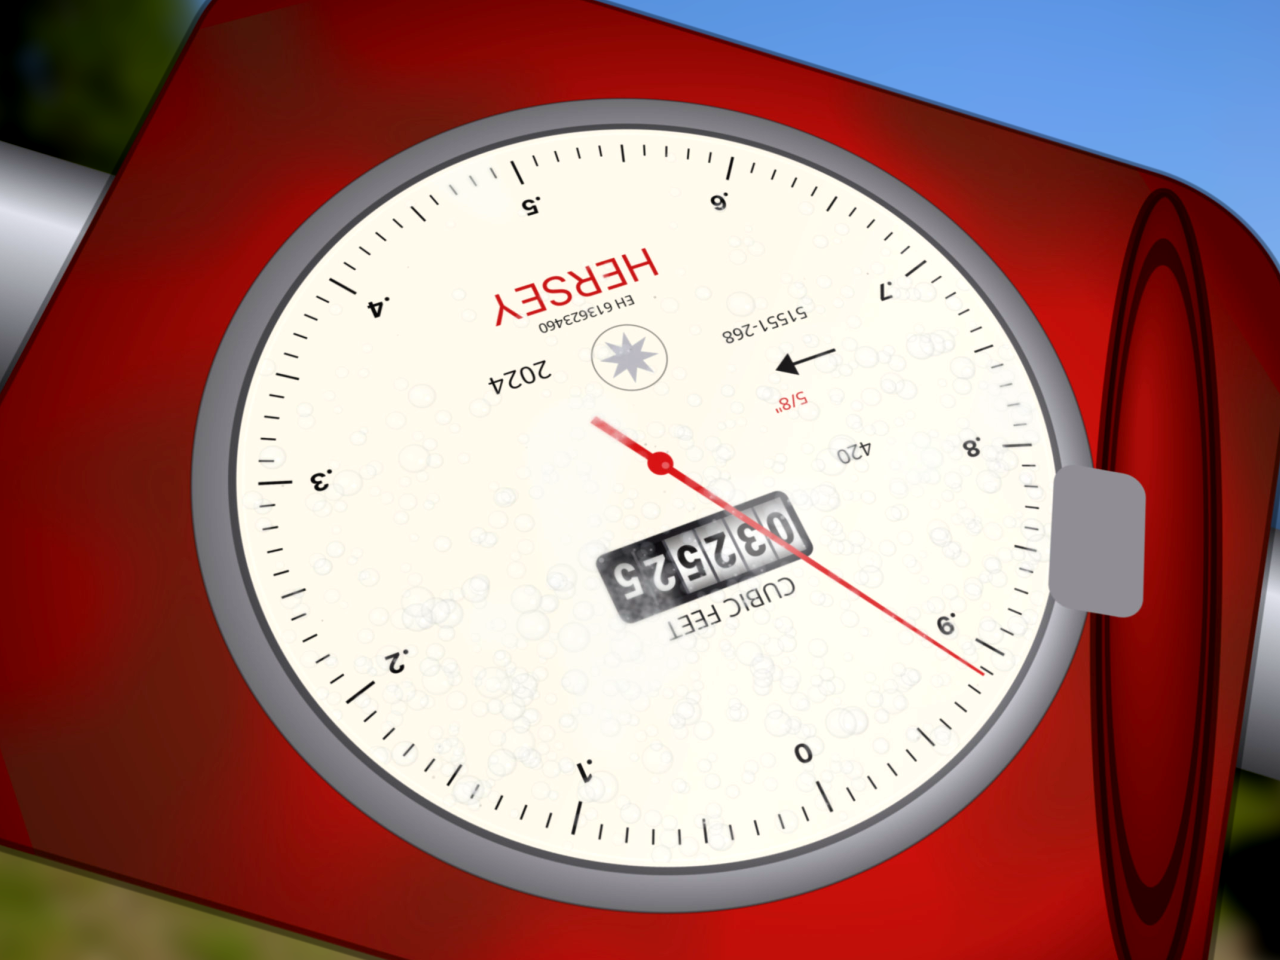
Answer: 32524.91; ft³
